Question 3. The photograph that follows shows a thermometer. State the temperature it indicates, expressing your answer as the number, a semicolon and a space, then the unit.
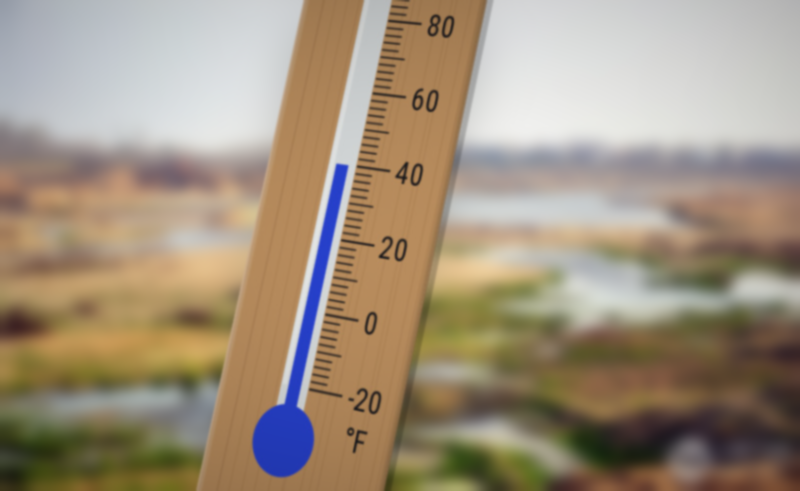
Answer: 40; °F
